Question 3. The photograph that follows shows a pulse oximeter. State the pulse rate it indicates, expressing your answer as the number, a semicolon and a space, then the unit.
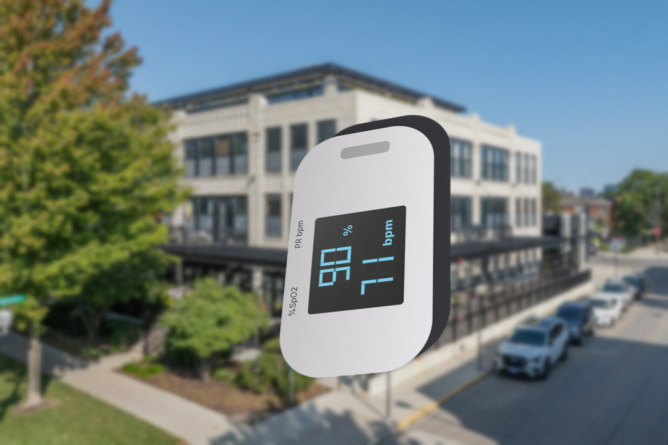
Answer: 71; bpm
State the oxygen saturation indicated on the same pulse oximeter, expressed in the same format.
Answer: 90; %
